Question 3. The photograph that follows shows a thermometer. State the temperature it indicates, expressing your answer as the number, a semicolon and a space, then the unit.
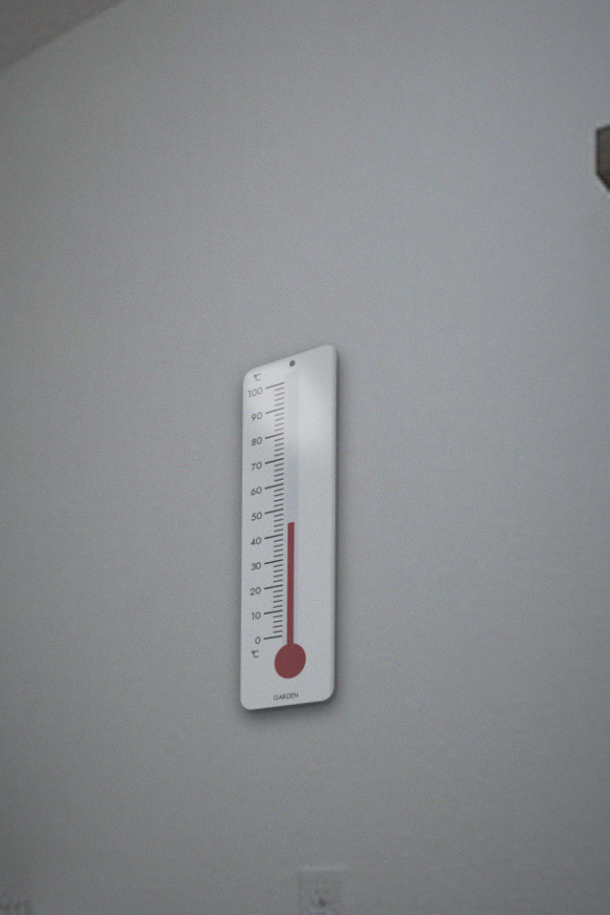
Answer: 44; °C
